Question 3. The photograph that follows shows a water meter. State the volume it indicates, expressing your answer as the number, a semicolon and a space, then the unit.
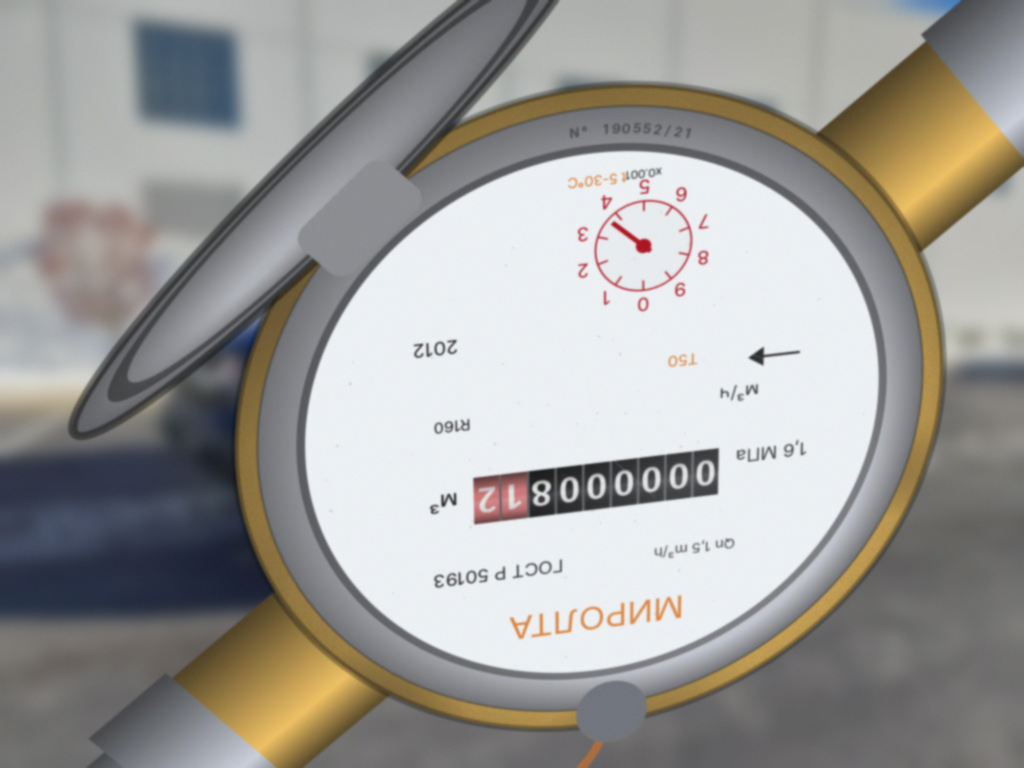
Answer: 8.123; m³
